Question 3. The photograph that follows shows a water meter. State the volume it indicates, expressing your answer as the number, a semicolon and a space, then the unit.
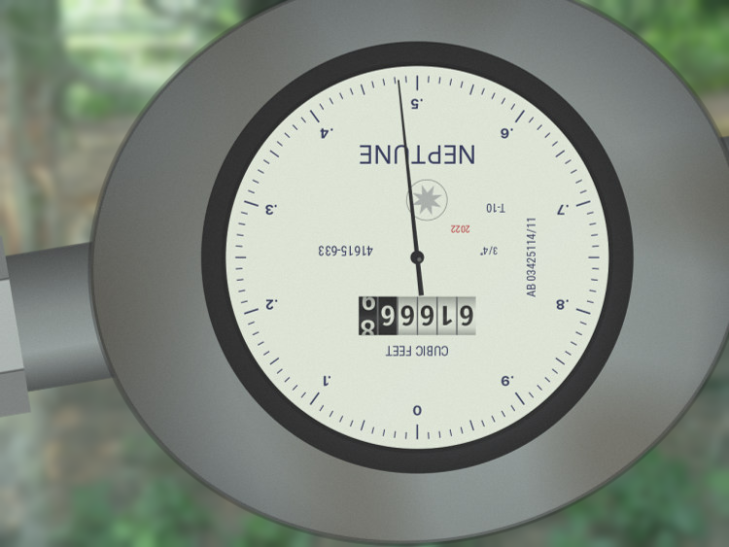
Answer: 616668.48; ft³
